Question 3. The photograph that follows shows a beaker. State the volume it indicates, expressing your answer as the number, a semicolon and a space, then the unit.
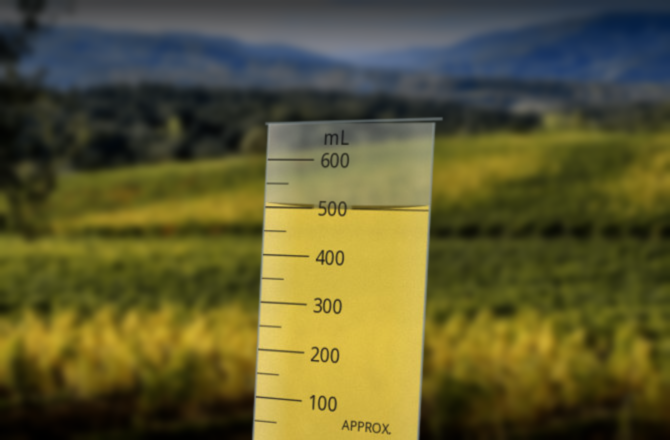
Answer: 500; mL
